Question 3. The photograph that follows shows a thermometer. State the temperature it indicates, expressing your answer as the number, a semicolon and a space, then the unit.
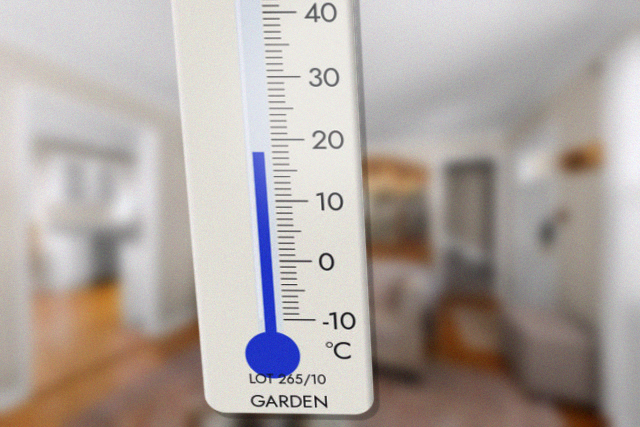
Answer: 18; °C
